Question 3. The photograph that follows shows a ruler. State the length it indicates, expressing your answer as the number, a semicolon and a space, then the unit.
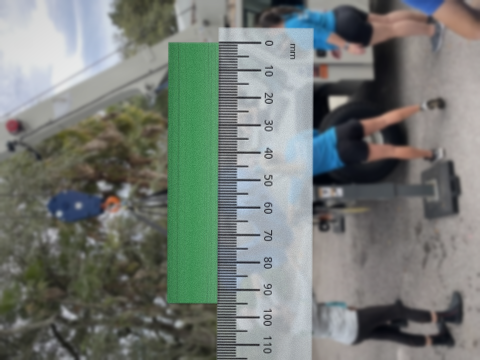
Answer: 95; mm
